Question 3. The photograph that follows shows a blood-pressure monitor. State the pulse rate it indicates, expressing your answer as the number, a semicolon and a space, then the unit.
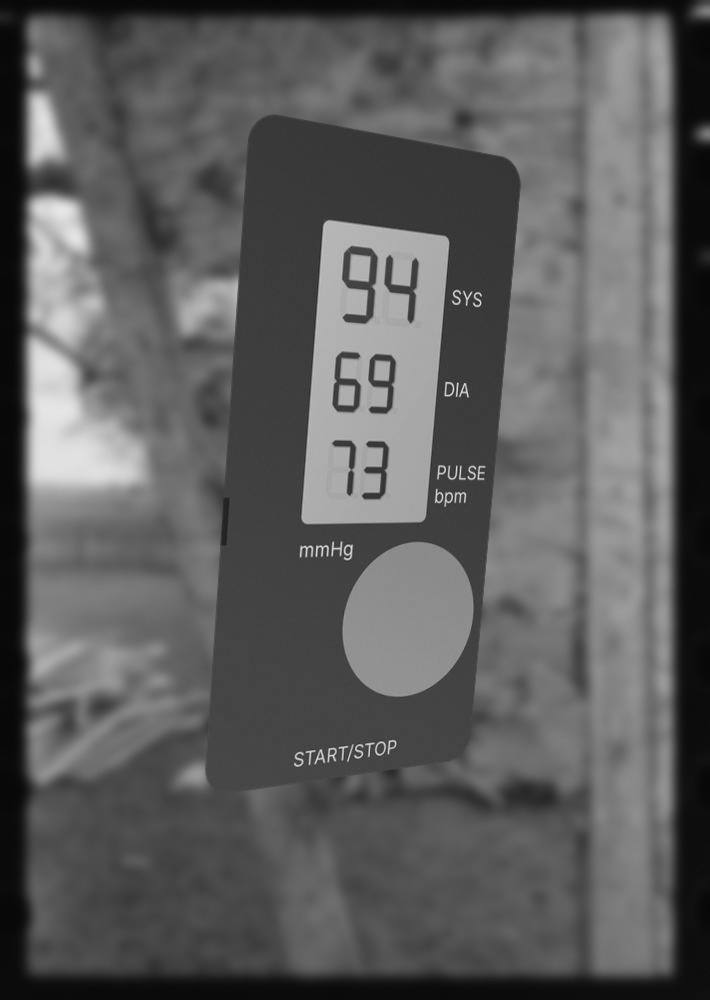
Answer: 73; bpm
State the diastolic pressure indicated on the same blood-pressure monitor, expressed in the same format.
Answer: 69; mmHg
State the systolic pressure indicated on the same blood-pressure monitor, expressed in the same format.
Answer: 94; mmHg
